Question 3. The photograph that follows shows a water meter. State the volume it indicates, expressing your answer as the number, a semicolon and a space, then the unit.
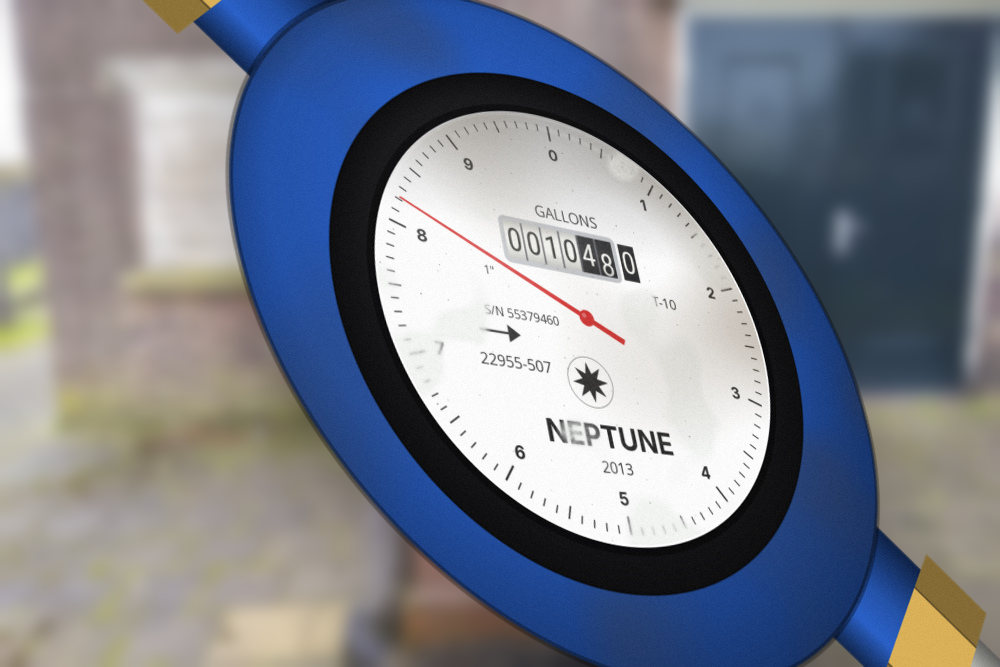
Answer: 10478.2; gal
